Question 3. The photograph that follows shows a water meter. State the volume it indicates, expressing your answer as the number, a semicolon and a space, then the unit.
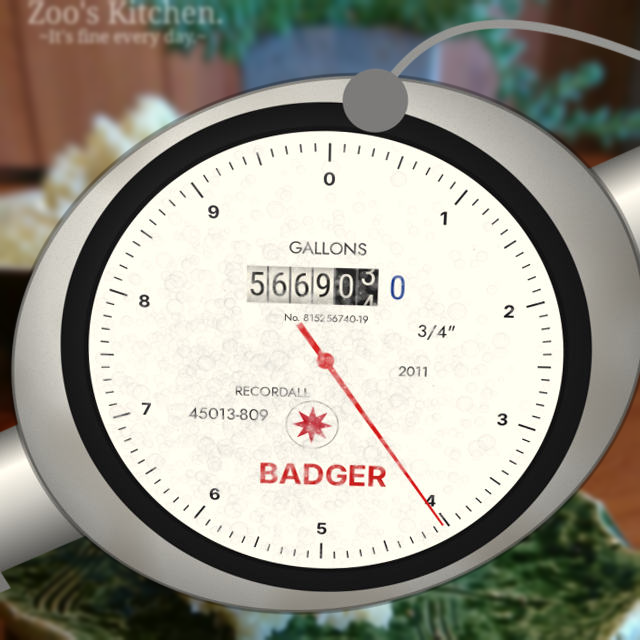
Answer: 5669034.0; gal
